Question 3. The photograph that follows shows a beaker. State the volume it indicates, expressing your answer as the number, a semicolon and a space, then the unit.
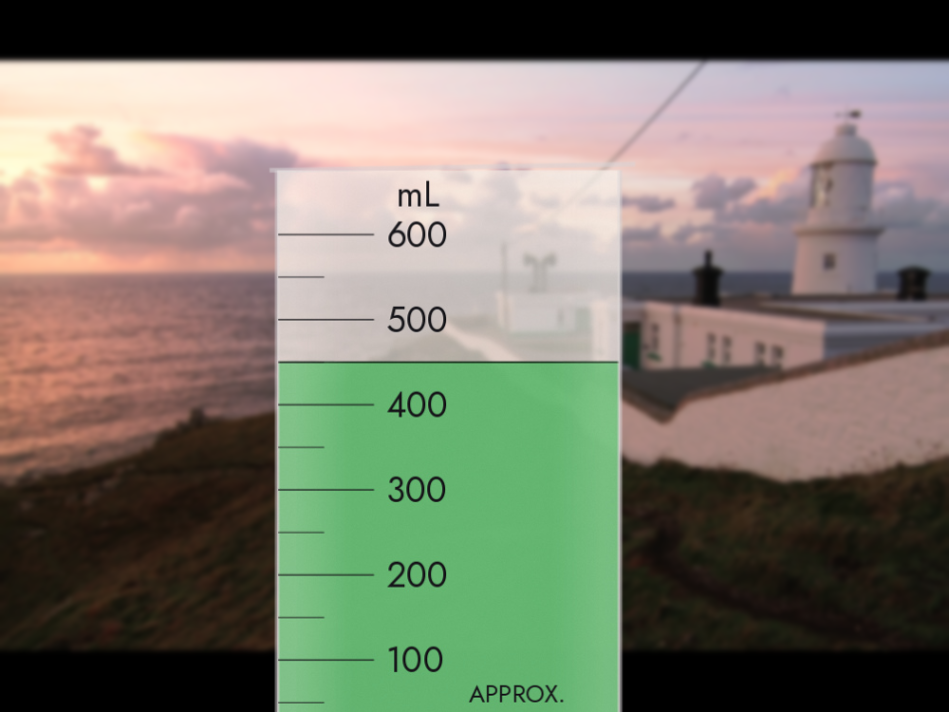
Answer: 450; mL
